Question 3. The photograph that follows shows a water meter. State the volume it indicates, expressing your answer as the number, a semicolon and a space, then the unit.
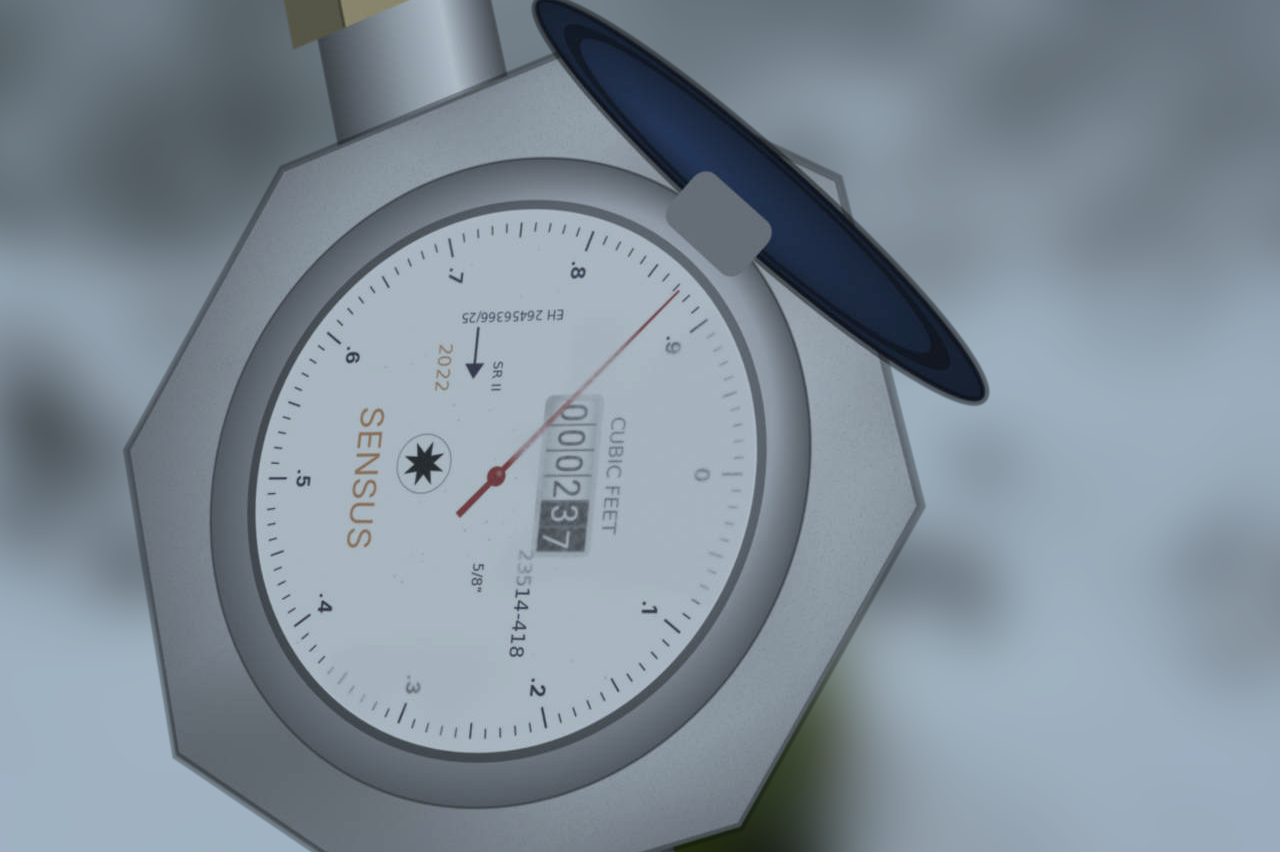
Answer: 236.87; ft³
